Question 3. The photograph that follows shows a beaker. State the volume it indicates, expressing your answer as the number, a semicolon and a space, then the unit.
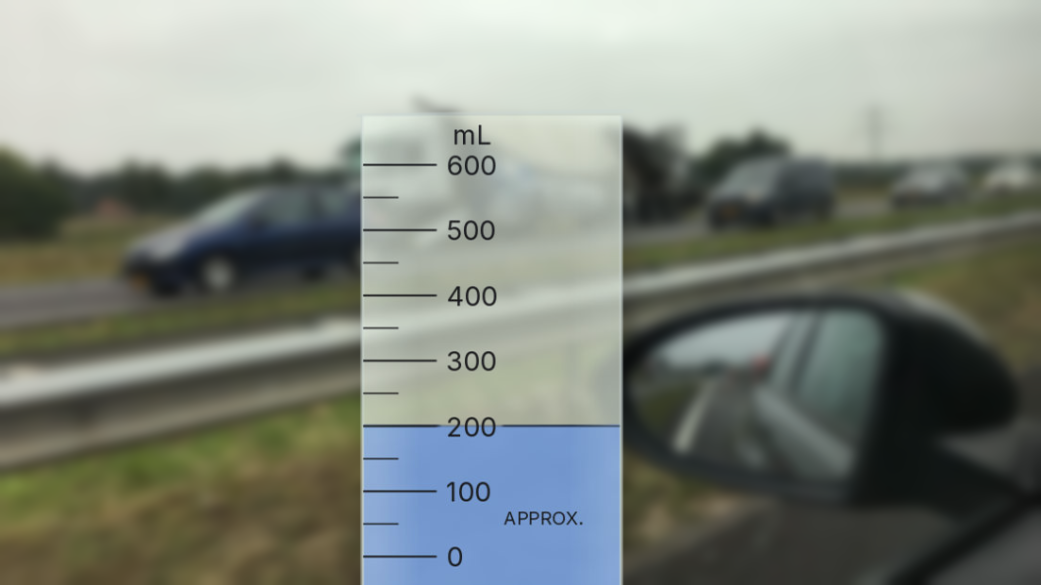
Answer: 200; mL
